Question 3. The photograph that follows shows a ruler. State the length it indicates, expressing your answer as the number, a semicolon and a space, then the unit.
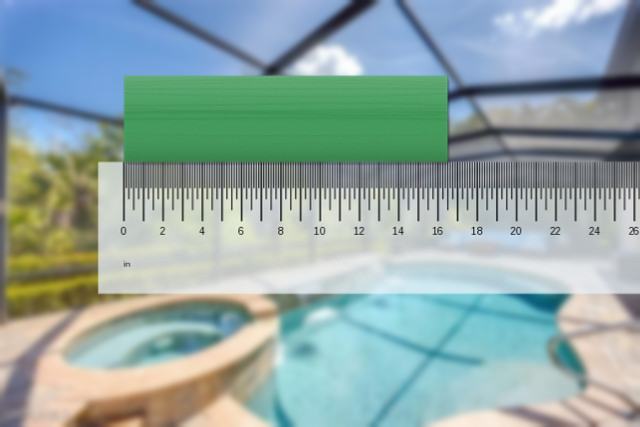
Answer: 16.5; in
